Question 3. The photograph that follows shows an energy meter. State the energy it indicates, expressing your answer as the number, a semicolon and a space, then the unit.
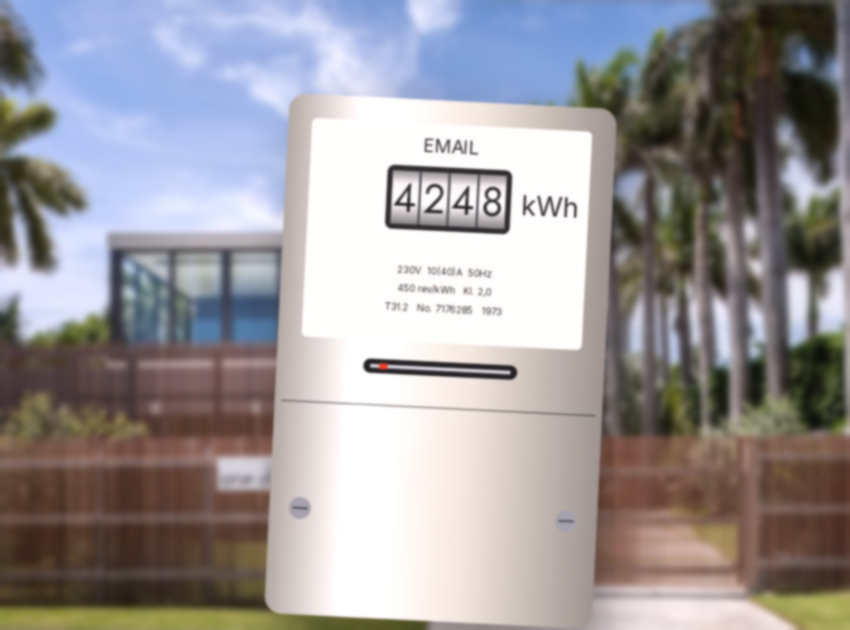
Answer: 4248; kWh
